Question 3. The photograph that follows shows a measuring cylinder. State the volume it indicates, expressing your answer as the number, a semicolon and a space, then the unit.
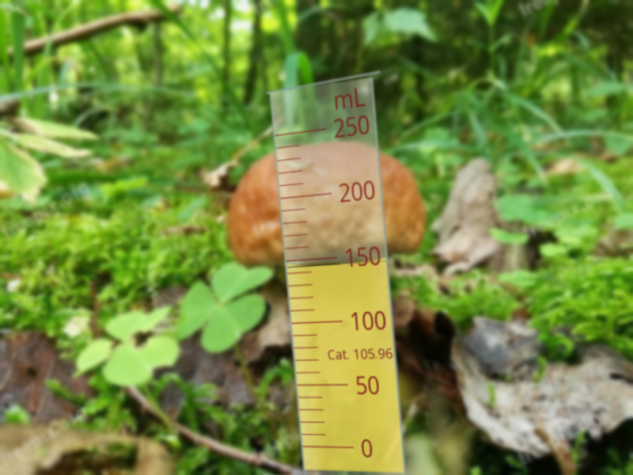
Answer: 145; mL
